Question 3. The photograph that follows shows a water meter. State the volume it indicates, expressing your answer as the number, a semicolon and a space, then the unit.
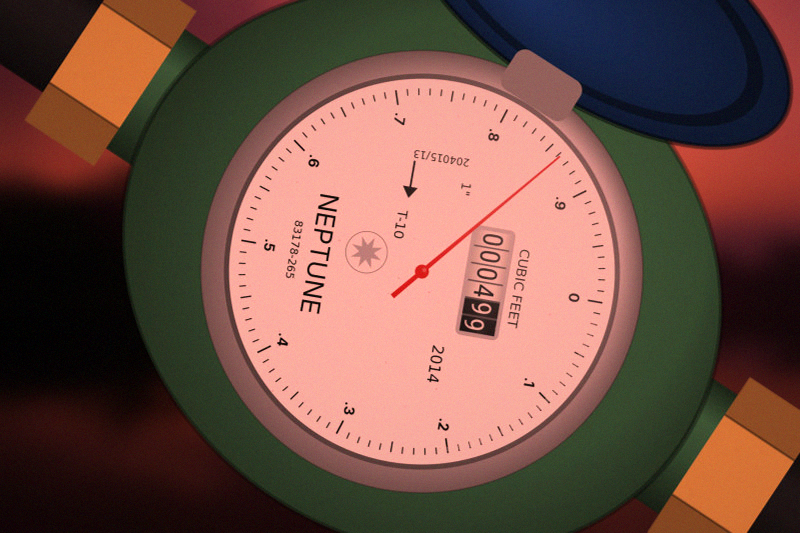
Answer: 498.86; ft³
